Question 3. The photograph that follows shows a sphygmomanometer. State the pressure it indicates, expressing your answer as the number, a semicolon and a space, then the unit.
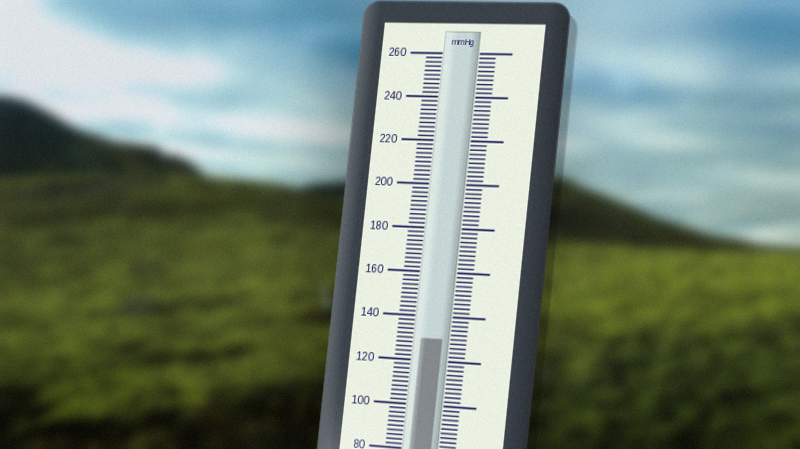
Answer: 130; mmHg
